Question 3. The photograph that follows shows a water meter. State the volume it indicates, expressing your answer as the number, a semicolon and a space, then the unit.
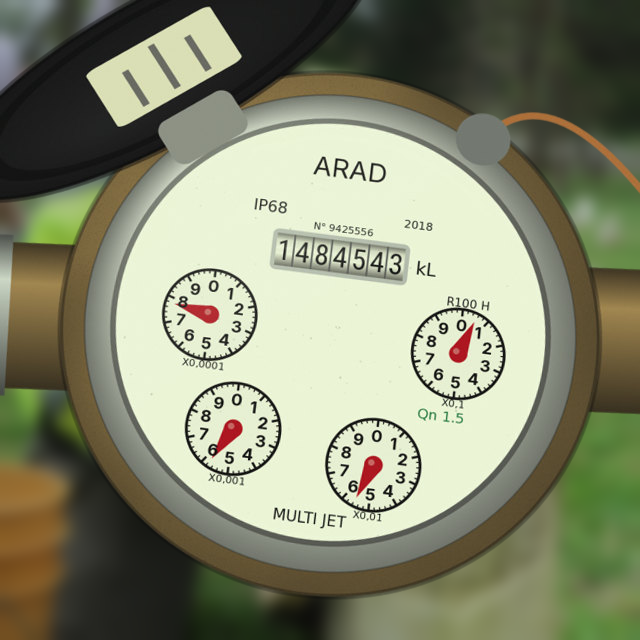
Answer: 1484543.0557; kL
